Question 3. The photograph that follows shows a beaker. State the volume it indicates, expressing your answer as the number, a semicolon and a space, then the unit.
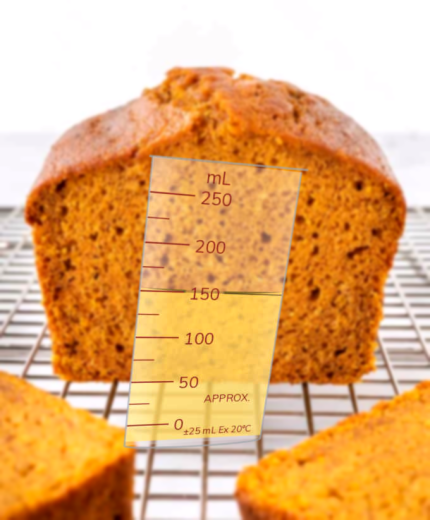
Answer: 150; mL
